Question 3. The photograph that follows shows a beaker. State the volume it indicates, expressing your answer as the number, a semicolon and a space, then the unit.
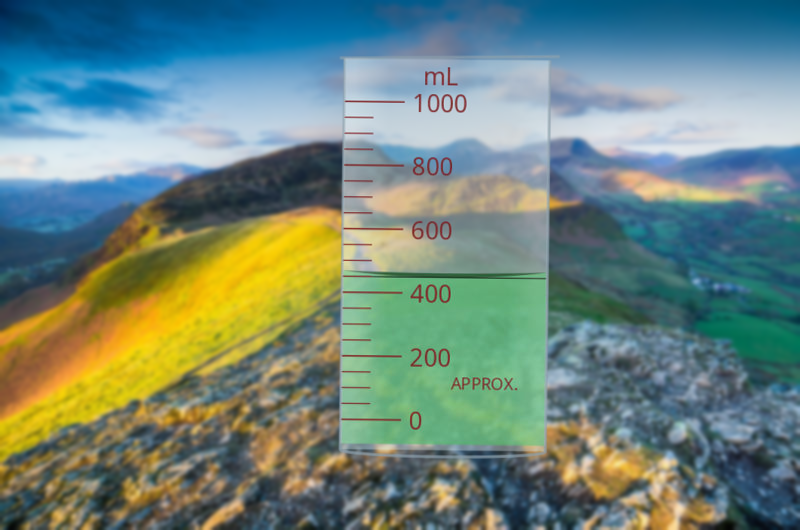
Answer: 450; mL
